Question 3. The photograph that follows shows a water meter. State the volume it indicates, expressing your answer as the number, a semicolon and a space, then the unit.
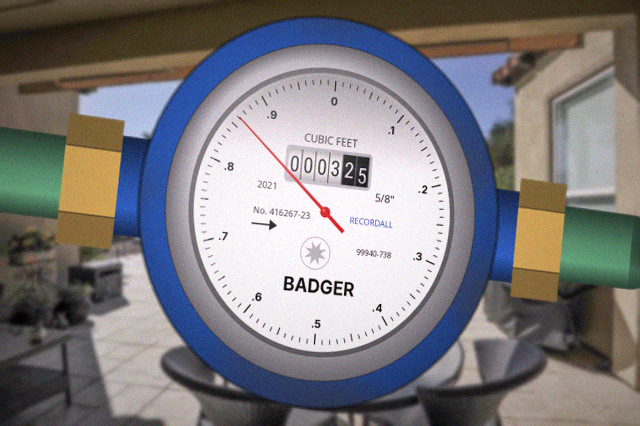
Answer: 324.86; ft³
